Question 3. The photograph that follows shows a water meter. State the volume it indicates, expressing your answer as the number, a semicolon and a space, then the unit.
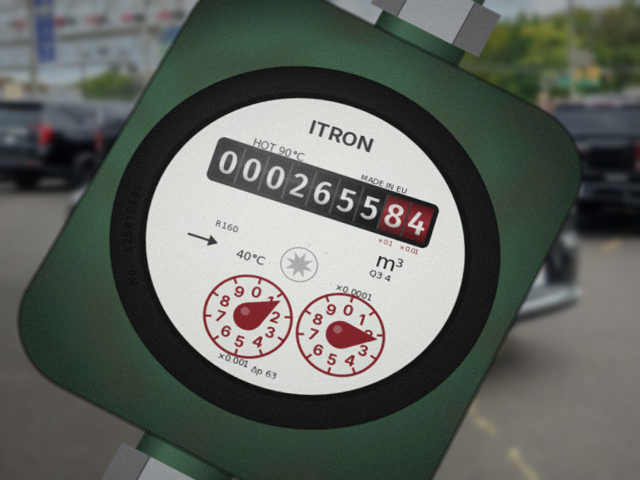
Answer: 2655.8412; m³
